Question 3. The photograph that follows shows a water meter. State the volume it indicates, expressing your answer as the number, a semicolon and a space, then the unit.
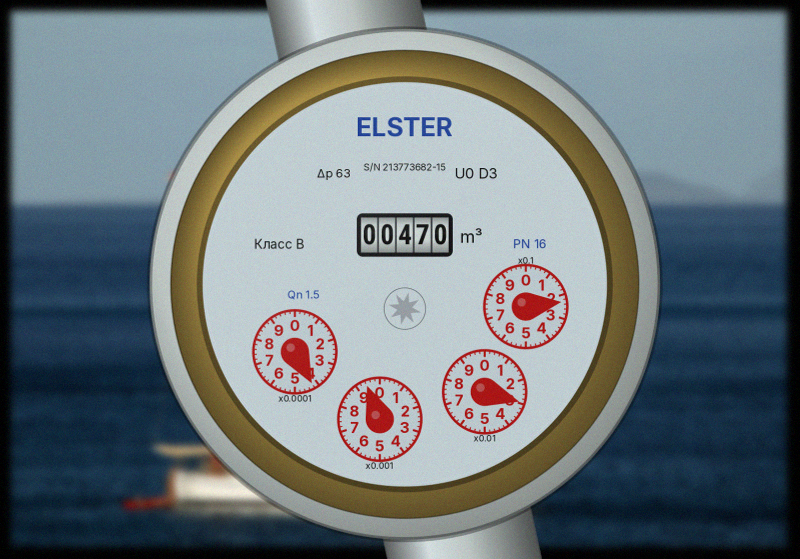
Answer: 470.2294; m³
